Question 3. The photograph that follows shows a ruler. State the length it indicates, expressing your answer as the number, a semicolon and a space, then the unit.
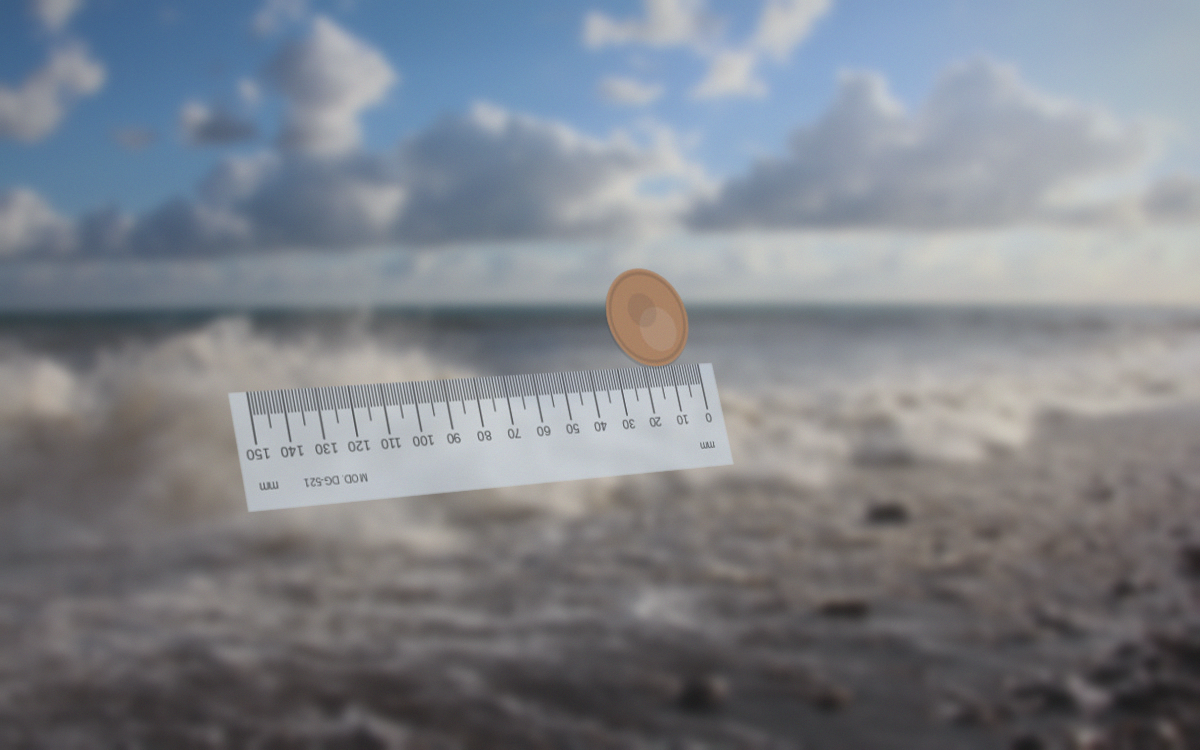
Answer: 30; mm
